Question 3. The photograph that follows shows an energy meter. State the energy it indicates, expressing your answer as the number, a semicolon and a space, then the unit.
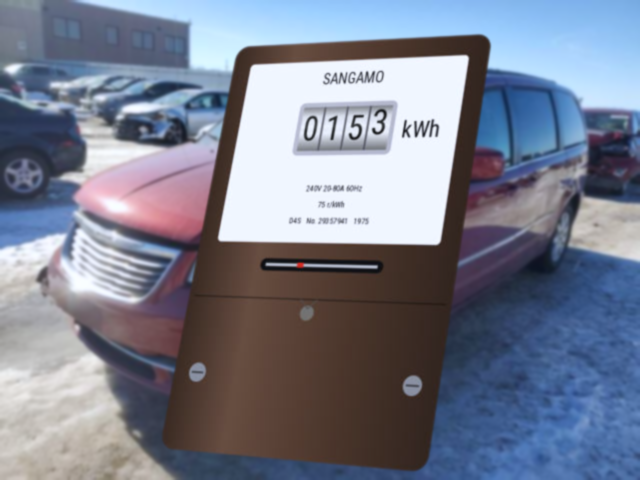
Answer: 153; kWh
